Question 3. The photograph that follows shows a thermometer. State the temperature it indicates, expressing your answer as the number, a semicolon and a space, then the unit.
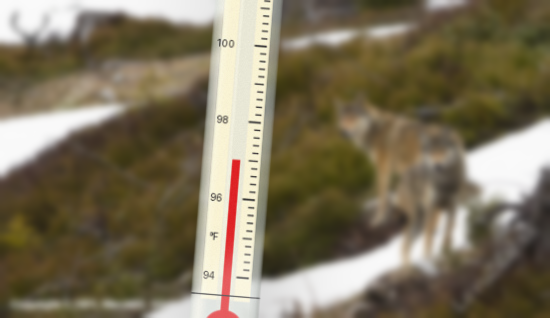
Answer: 97; °F
